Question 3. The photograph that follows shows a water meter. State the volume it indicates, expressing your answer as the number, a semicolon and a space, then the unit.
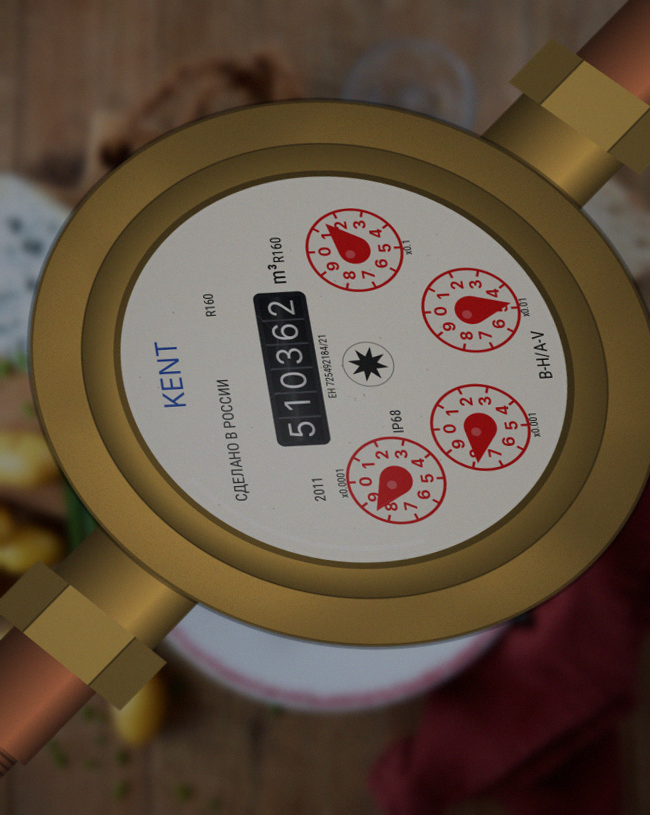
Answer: 510362.1478; m³
